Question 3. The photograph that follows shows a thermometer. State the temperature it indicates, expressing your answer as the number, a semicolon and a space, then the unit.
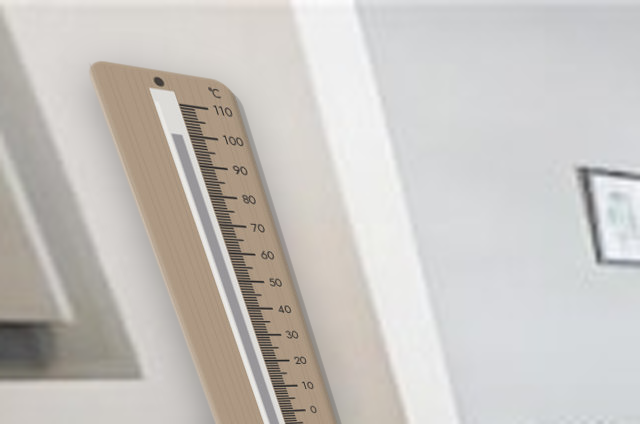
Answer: 100; °C
